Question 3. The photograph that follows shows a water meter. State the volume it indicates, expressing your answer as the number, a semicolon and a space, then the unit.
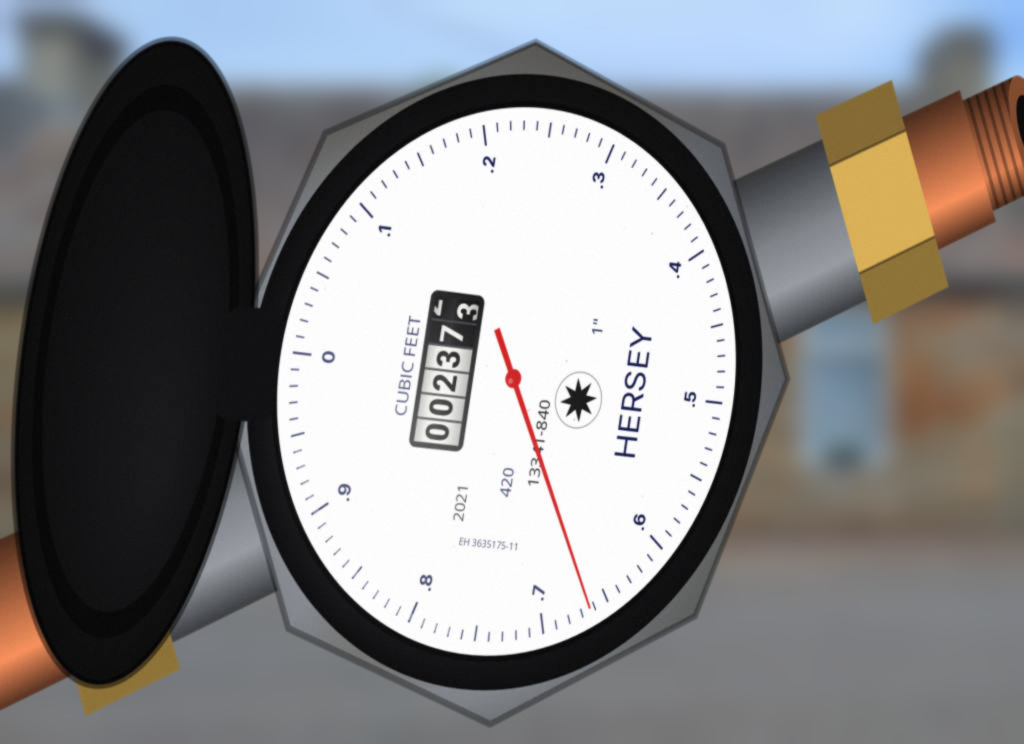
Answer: 2372.66; ft³
